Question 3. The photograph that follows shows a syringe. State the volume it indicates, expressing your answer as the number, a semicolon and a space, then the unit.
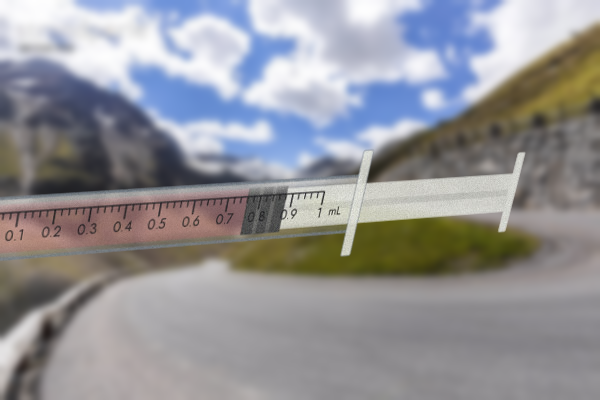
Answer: 0.76; mL
